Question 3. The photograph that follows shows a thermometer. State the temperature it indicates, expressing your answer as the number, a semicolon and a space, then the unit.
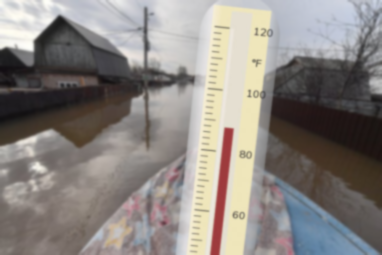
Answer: 88; °F
